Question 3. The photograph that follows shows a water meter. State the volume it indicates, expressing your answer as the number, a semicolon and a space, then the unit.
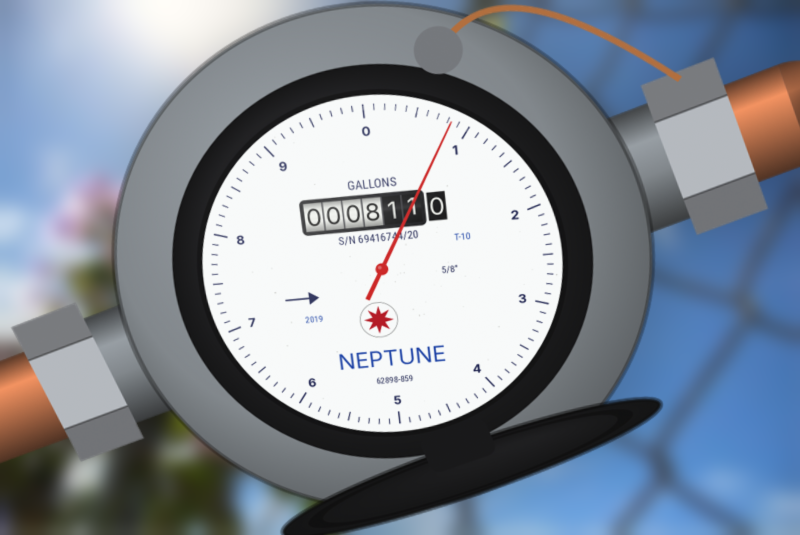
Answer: 8110.8; gal
